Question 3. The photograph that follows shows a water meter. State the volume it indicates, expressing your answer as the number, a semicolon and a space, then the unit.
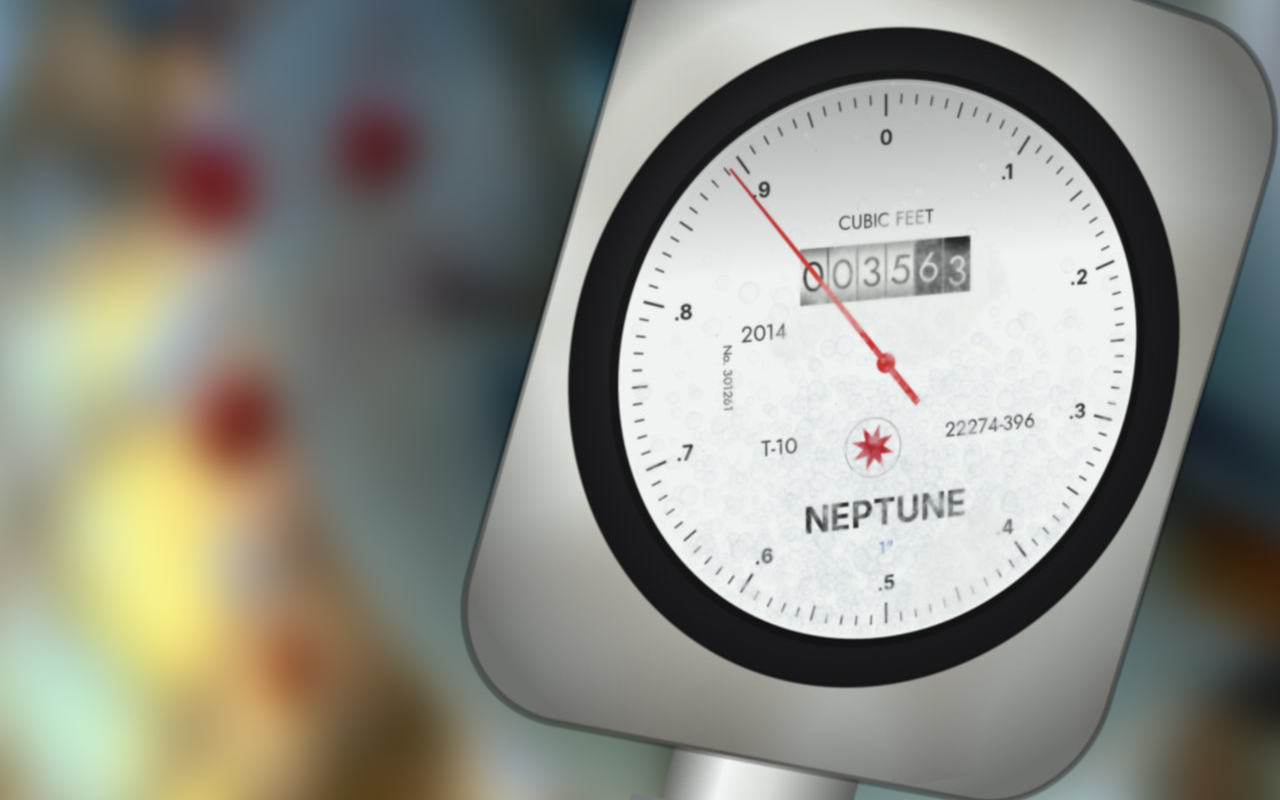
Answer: 3562.89; ft³
